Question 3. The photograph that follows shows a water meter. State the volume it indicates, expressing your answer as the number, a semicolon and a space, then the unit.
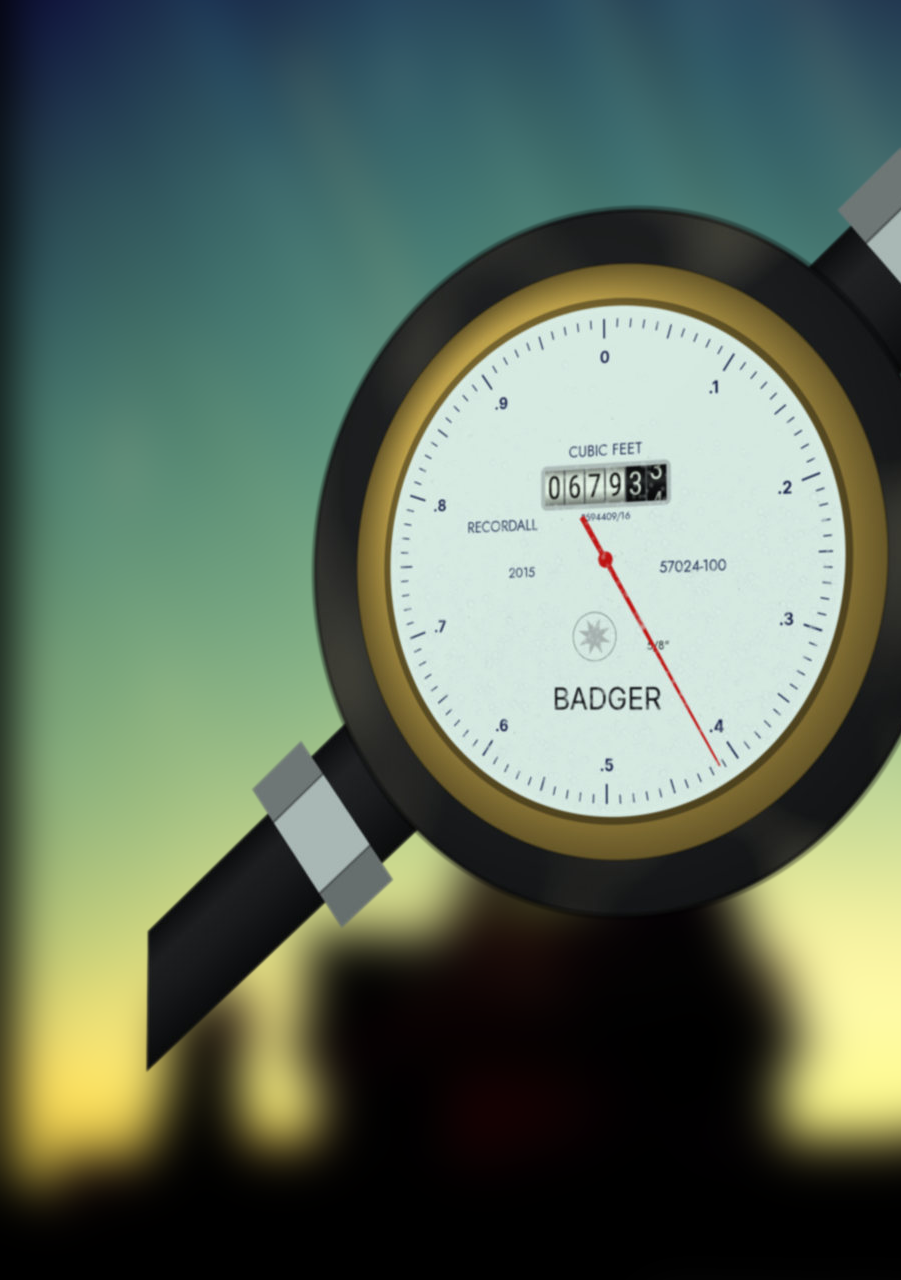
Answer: 67933.41; ft³
